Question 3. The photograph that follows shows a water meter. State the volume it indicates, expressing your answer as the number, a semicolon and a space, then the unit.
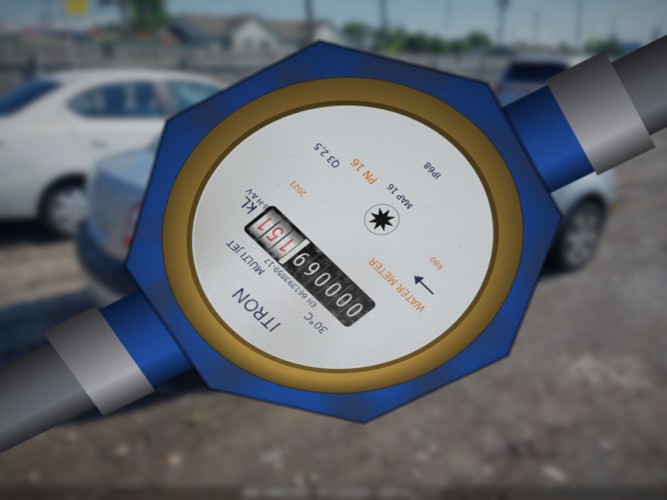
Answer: 69.151; kL
